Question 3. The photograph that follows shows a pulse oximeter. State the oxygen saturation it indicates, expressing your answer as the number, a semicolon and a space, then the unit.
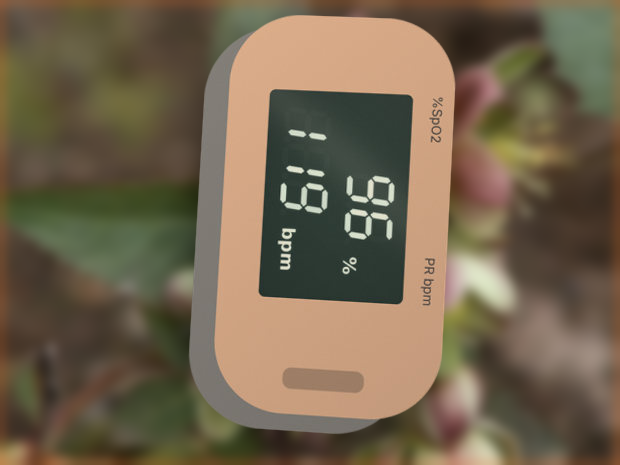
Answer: 96; %
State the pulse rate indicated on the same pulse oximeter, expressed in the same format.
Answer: 119; bpm
